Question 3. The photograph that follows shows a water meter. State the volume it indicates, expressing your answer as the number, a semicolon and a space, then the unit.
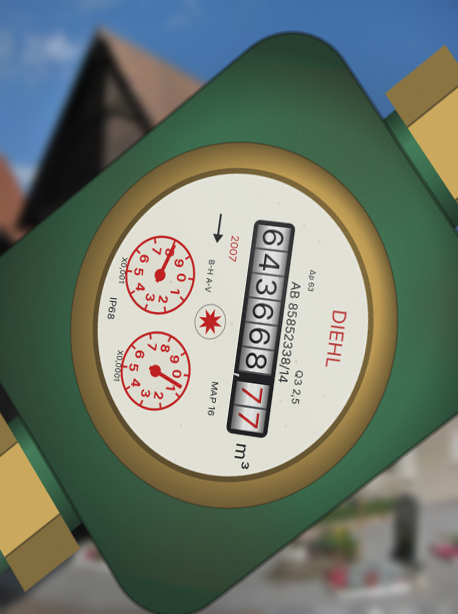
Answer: 643668.7780; m³
